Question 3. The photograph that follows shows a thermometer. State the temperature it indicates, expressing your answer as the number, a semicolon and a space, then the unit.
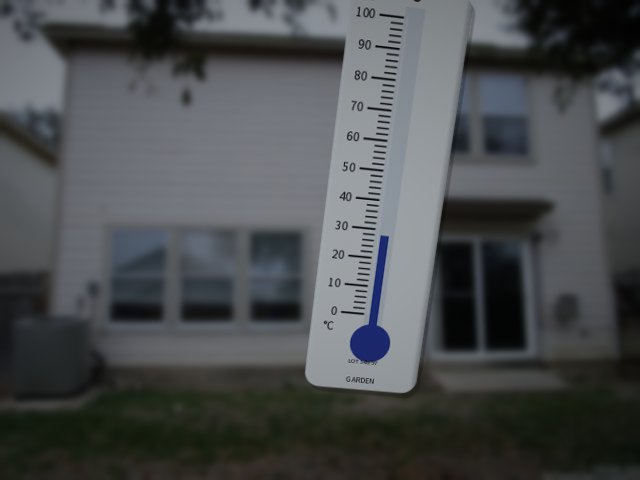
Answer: 28; °C
